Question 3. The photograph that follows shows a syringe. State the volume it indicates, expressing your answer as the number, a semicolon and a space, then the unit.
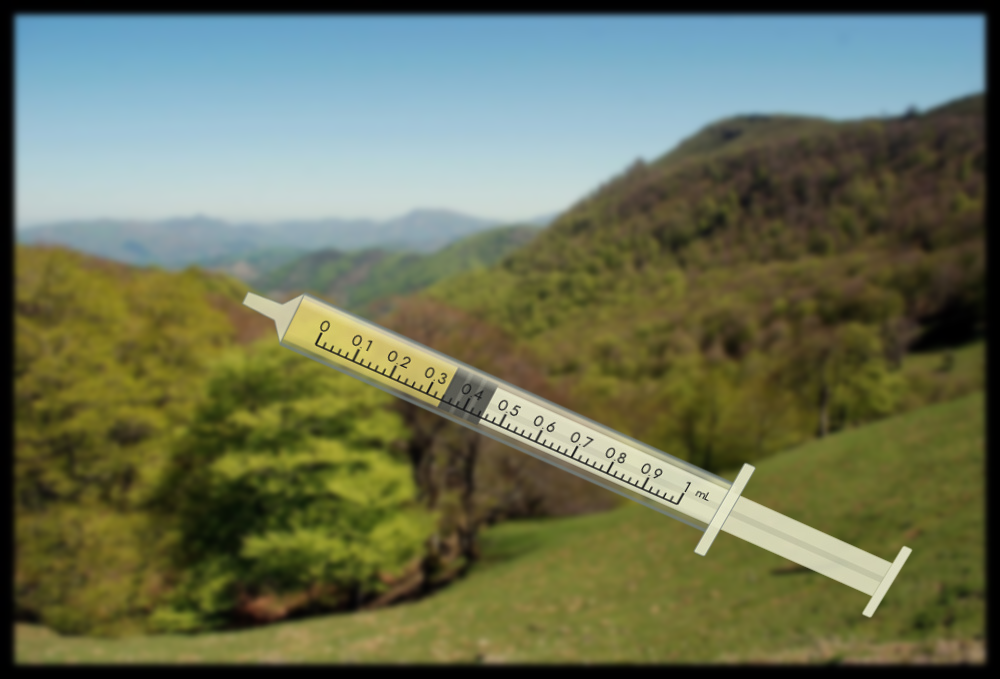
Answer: 0.34; mL
